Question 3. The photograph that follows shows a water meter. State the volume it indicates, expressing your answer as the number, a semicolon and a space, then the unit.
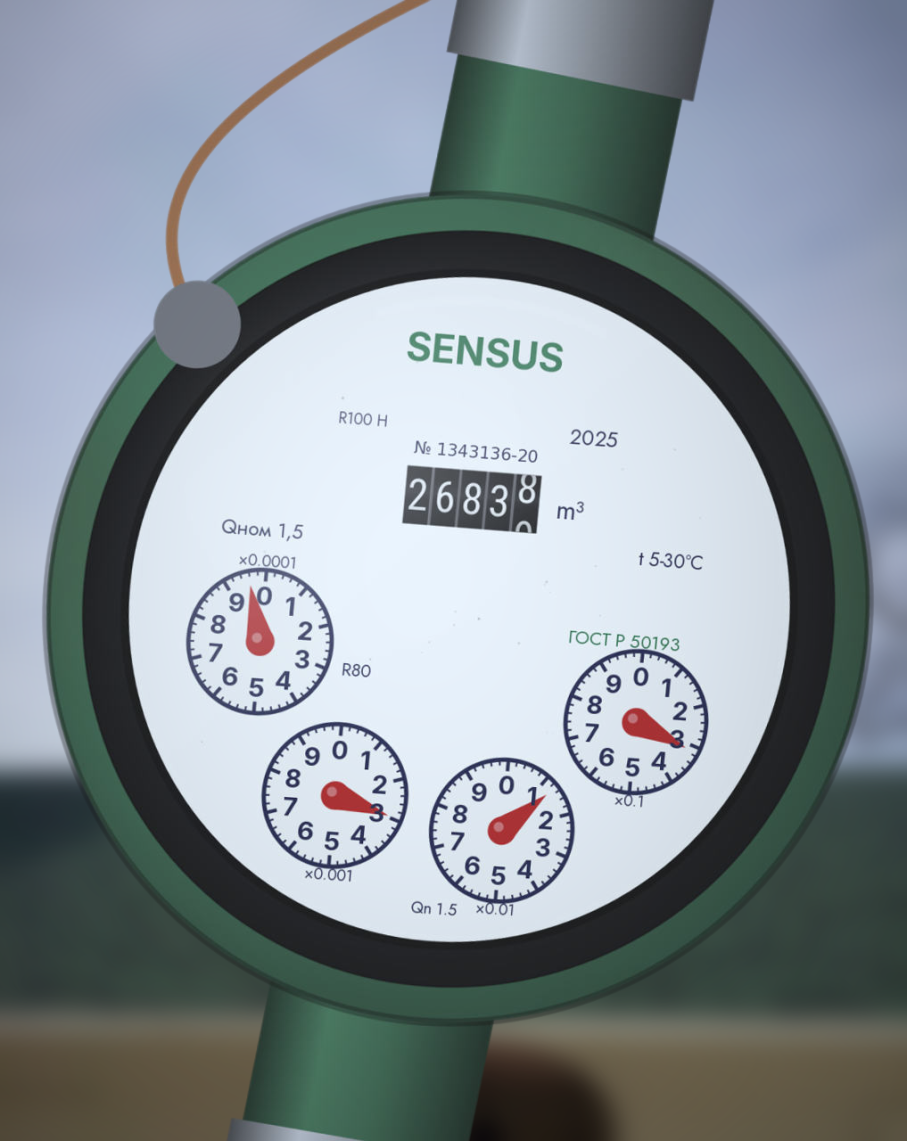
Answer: 26838.3129; m³
